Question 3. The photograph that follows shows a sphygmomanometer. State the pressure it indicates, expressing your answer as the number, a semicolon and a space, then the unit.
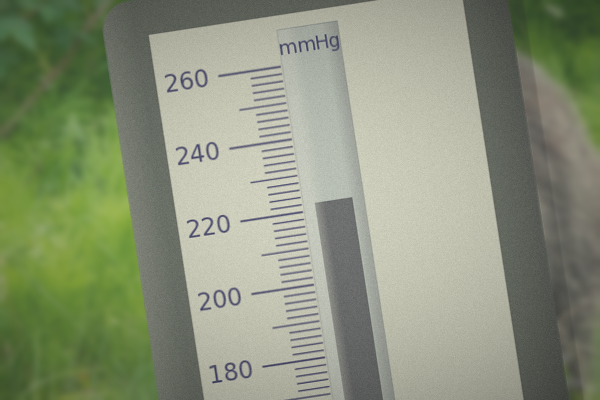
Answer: 222; mmHg
